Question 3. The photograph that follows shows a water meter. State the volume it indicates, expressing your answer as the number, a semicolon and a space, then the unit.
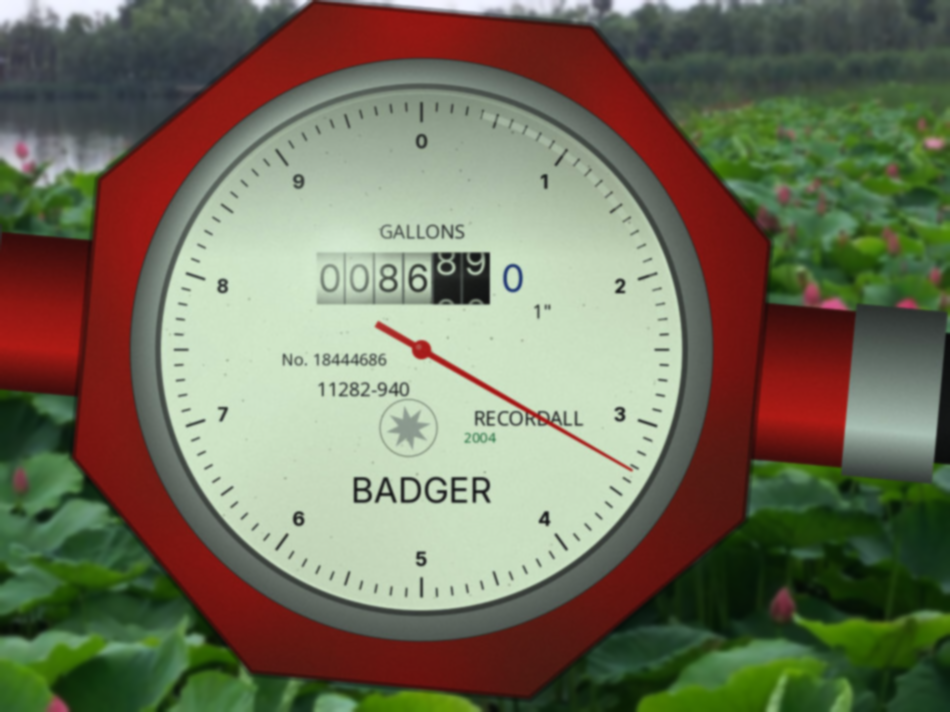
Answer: 86893.3; gal
